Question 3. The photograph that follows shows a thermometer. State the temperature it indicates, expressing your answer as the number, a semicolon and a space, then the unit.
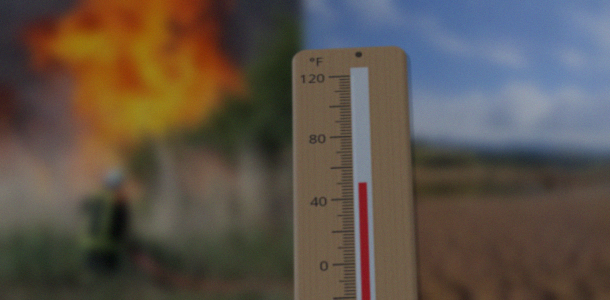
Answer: 50; °F
